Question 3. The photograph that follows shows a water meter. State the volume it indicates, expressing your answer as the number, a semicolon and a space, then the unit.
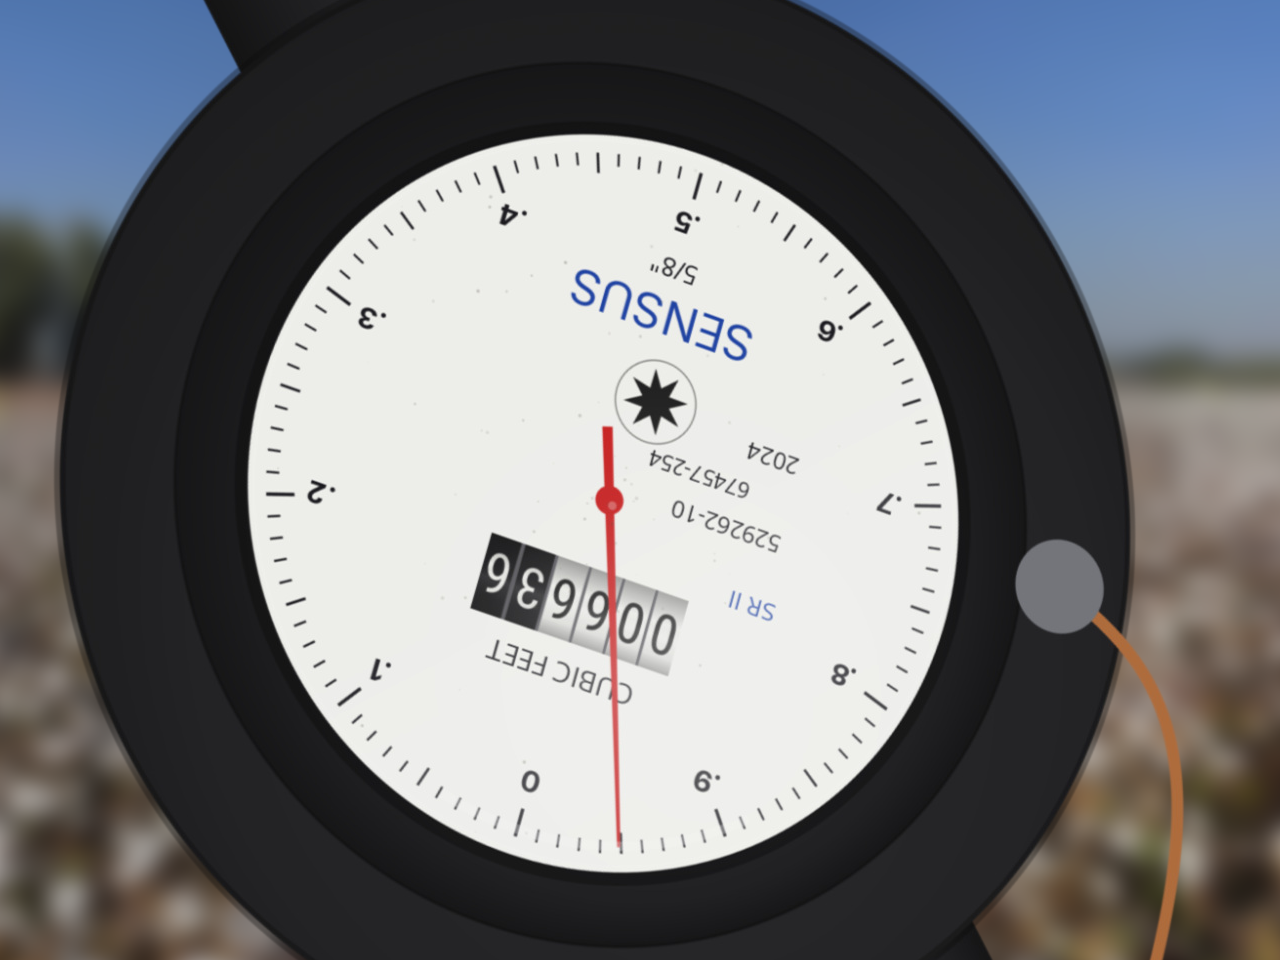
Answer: 6635.95; ft³
